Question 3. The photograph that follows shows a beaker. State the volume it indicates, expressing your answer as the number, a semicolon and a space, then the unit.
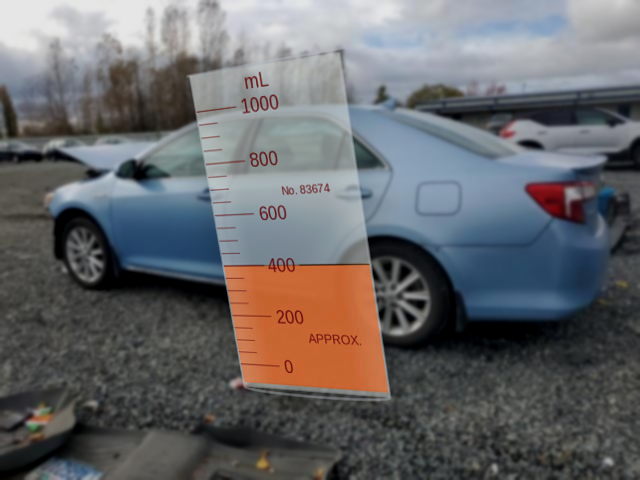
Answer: 400; mL
